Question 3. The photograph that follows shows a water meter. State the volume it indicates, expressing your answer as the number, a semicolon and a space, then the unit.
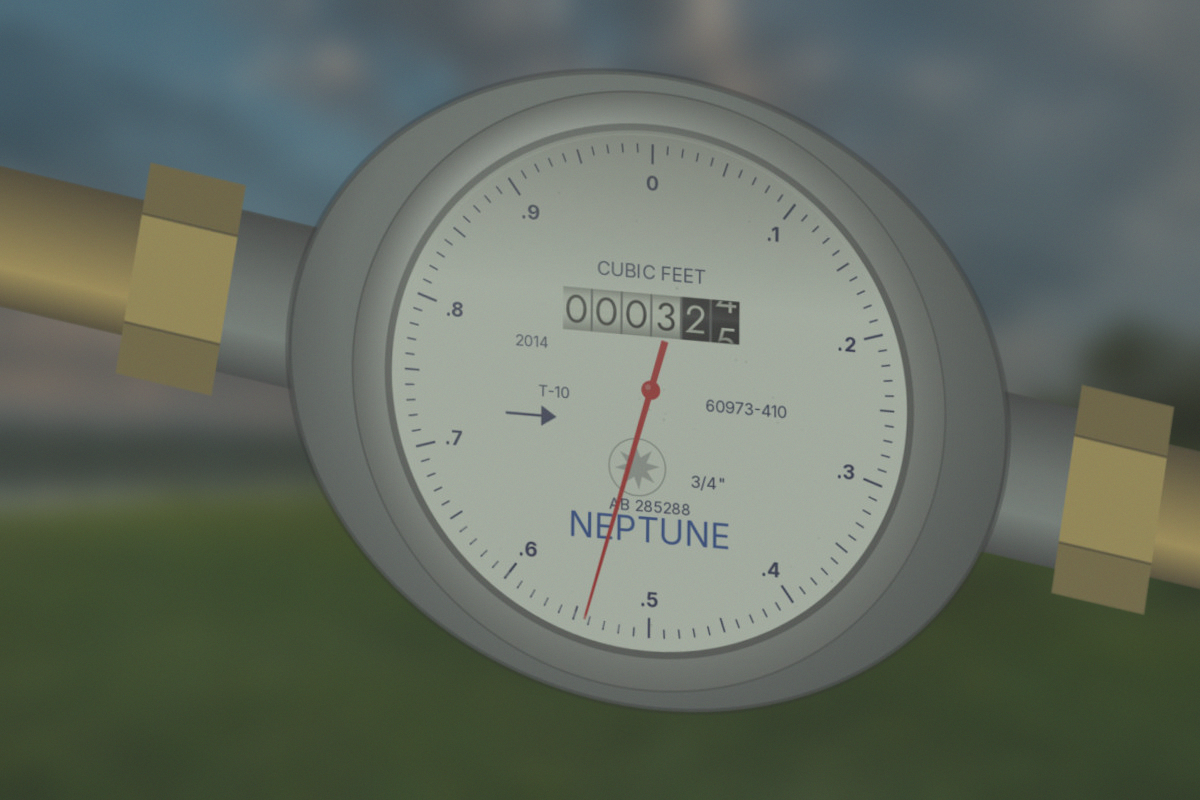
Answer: 324.54; ft³
